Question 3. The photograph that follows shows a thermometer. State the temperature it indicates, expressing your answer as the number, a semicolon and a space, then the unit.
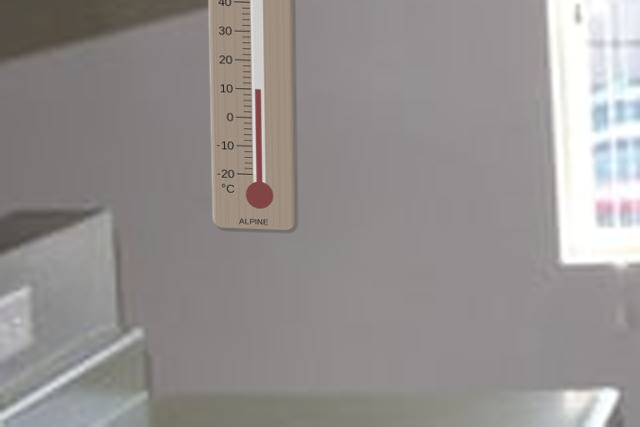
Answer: 10; °C
